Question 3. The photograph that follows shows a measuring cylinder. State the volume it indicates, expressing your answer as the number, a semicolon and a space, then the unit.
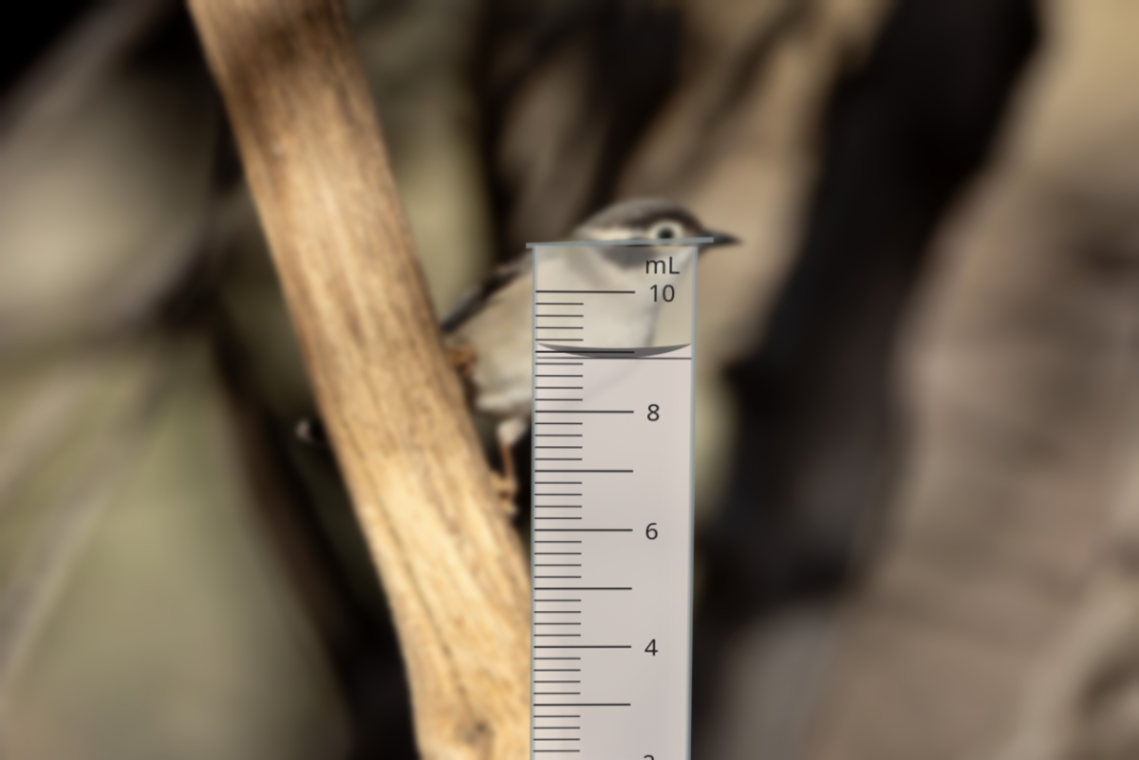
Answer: 8.9; mL
